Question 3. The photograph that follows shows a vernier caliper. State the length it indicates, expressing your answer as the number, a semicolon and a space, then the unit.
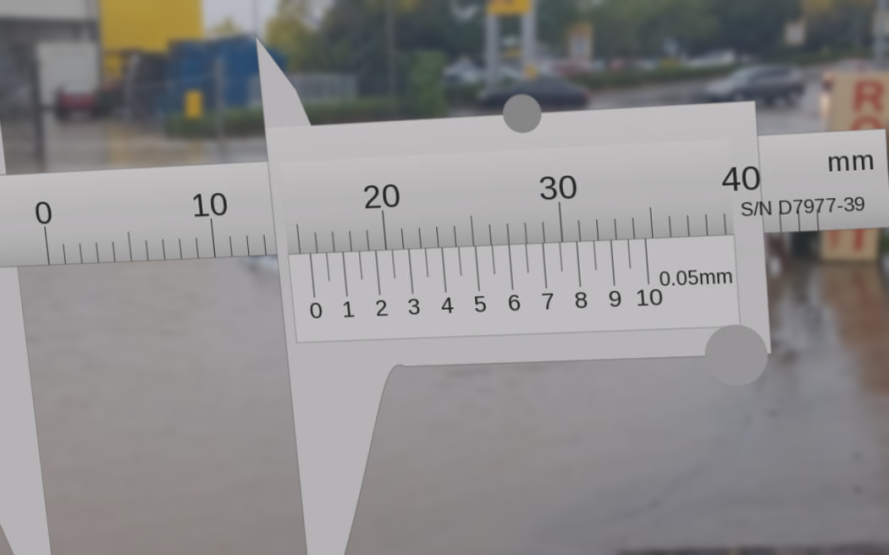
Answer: 15.6; mm
